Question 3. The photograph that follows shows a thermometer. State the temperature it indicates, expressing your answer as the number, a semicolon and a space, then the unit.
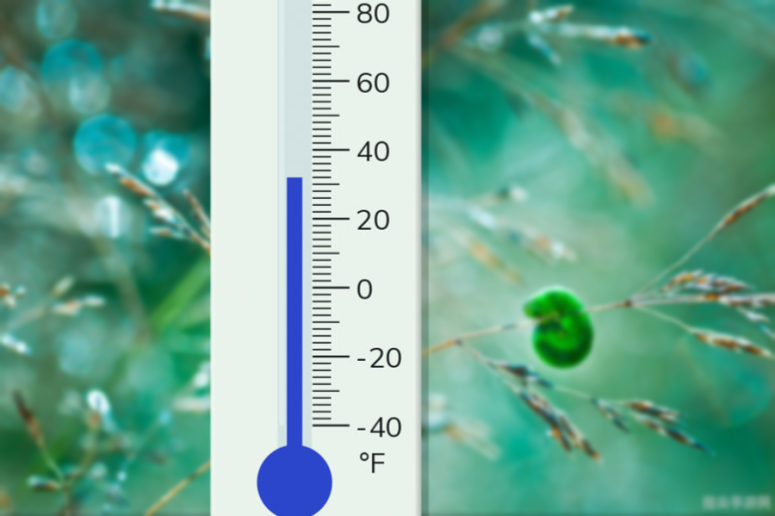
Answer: 32; °F
